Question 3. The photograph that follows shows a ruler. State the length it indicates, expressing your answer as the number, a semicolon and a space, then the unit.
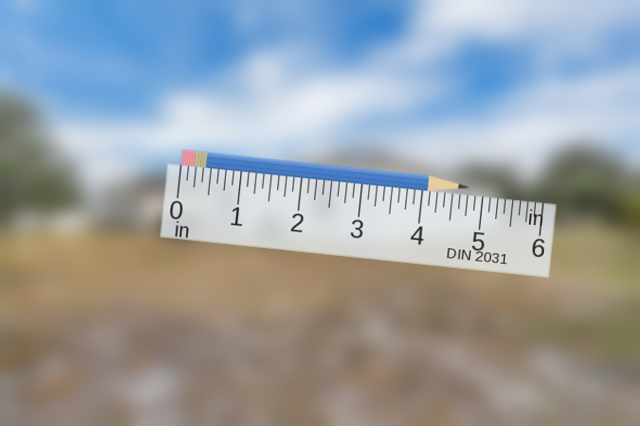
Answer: 4.75; in
